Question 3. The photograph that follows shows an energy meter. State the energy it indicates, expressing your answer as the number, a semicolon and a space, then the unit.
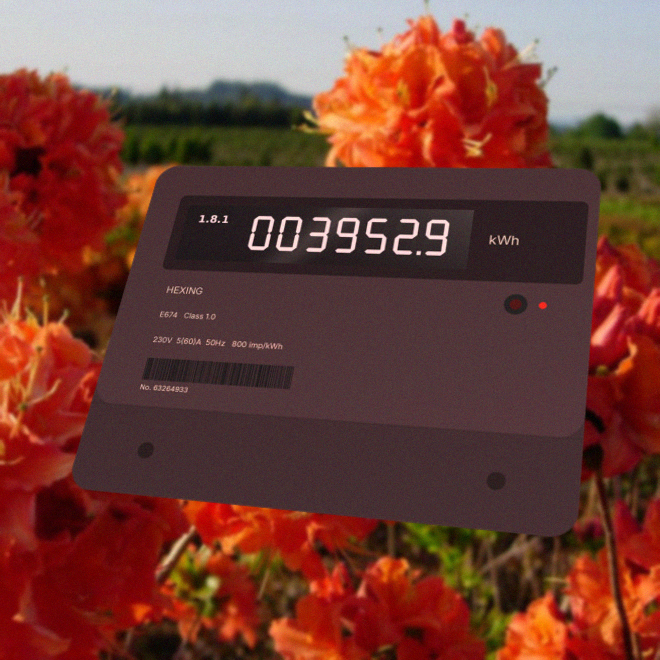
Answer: 3952.9; kWh
